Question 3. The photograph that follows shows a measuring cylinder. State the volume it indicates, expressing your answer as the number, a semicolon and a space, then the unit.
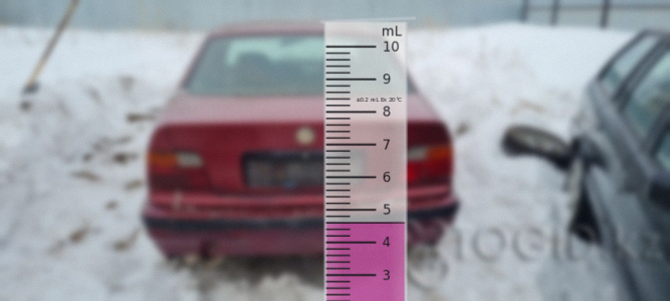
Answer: 4.6; mL
